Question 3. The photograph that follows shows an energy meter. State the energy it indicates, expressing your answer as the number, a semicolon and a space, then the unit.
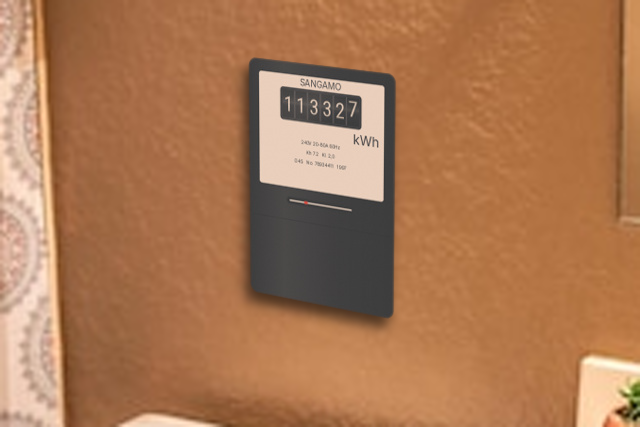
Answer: 113327; kWh
